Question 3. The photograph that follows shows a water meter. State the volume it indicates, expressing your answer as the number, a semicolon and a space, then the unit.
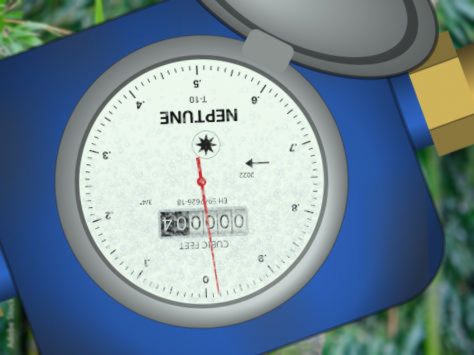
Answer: 3.98; ft³
